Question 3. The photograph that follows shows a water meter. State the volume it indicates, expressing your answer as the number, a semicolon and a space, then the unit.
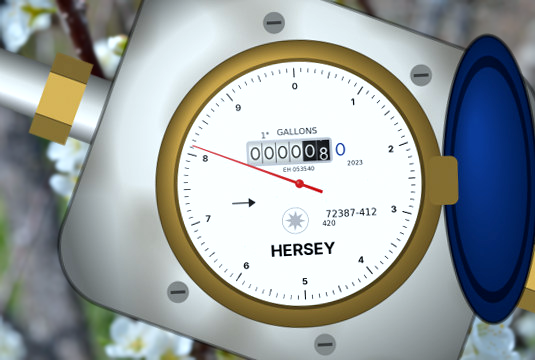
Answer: 78.1; gal
